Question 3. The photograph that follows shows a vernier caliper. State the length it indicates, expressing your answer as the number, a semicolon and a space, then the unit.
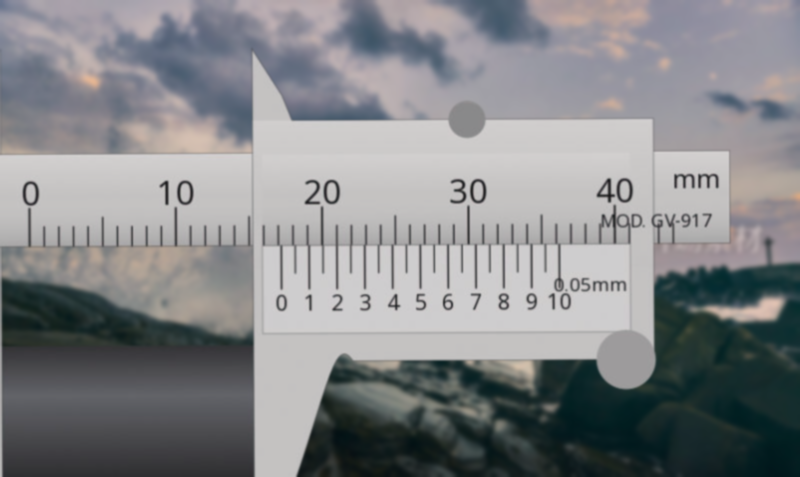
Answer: 17.2; mm
